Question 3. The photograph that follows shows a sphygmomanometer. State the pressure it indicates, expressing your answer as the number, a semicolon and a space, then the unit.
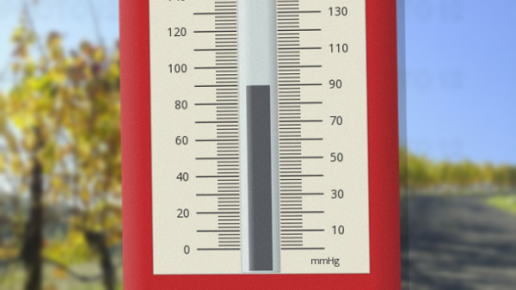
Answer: 90; mmHg
